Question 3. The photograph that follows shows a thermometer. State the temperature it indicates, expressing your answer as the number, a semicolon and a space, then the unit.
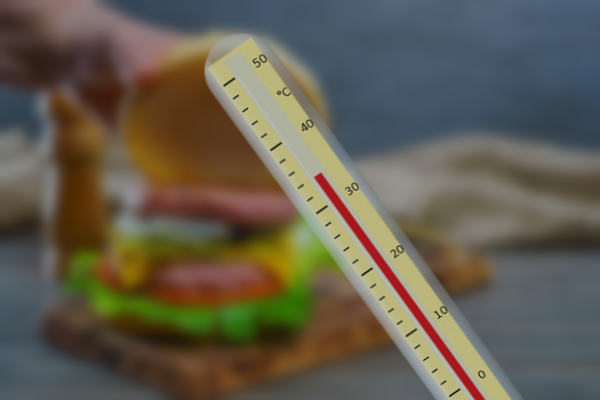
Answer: 34; °C
